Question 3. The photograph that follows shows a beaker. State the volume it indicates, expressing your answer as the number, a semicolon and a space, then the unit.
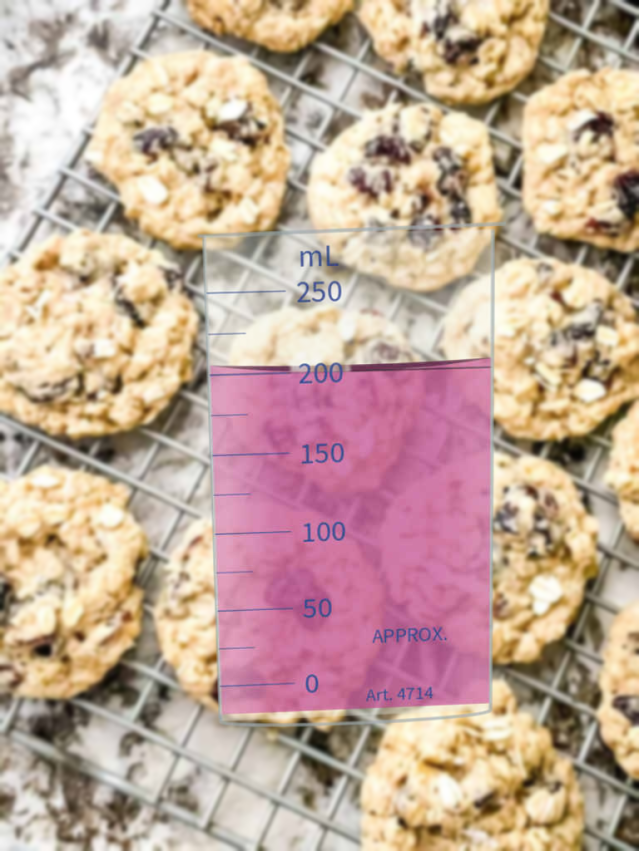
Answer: 200; mL
